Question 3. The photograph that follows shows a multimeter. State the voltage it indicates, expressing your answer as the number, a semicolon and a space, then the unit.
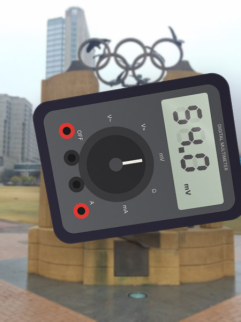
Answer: 54.0; mV
